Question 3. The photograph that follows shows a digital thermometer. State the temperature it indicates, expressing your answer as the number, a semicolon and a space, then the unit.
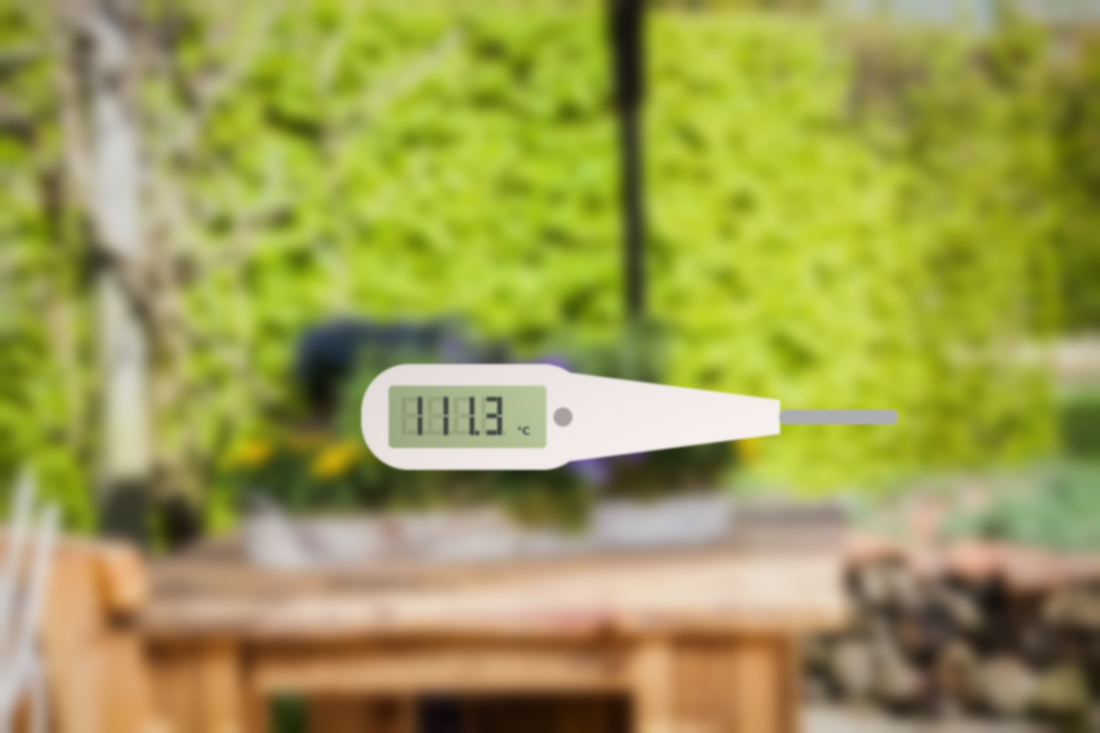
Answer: 111.3; °C
